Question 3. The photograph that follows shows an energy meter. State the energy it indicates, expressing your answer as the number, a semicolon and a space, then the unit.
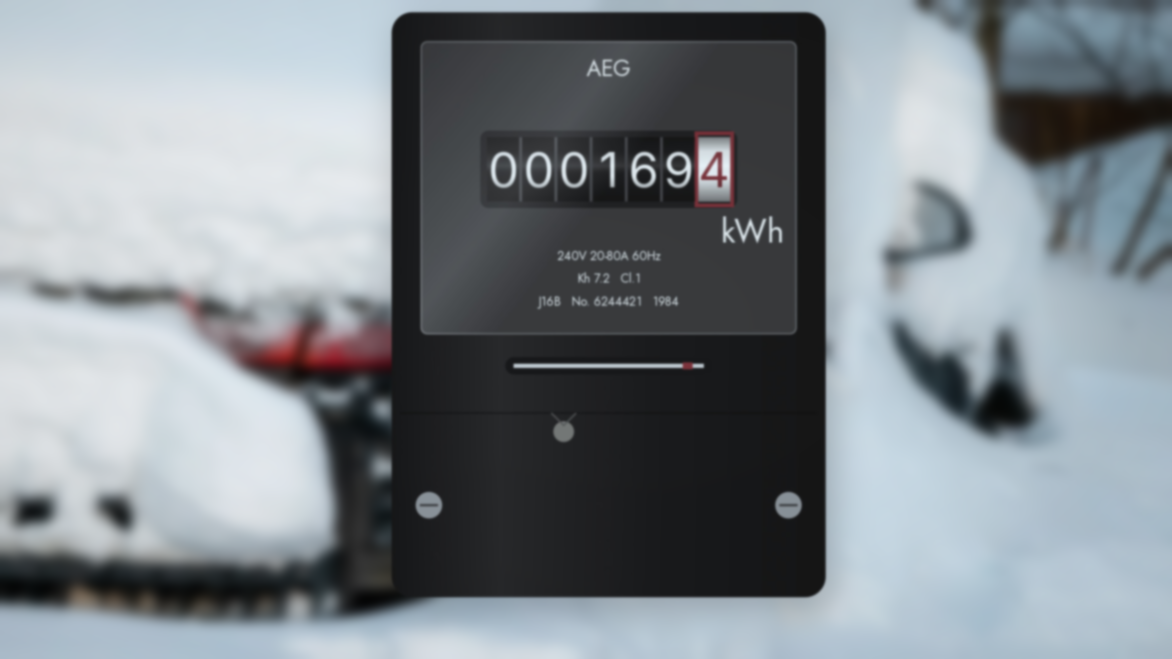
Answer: 169.4; kWh
